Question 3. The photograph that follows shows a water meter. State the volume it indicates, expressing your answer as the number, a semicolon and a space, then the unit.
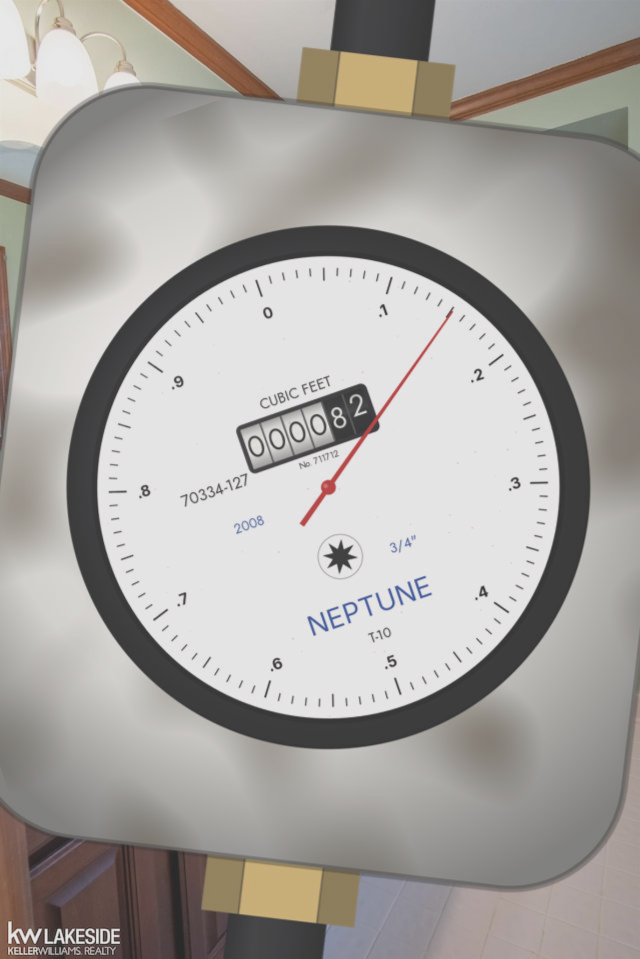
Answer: 82.15; ft³
